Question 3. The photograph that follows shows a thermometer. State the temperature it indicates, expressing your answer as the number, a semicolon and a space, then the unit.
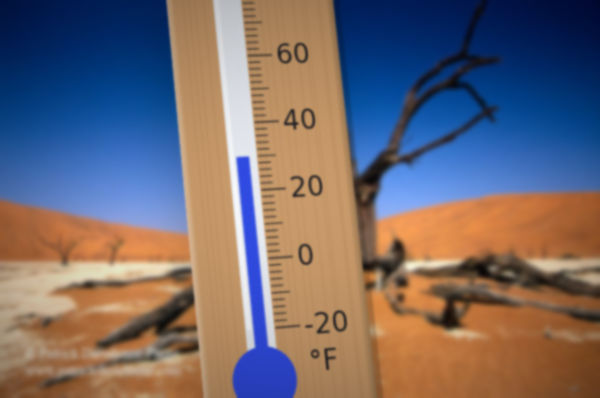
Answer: 30; °F
